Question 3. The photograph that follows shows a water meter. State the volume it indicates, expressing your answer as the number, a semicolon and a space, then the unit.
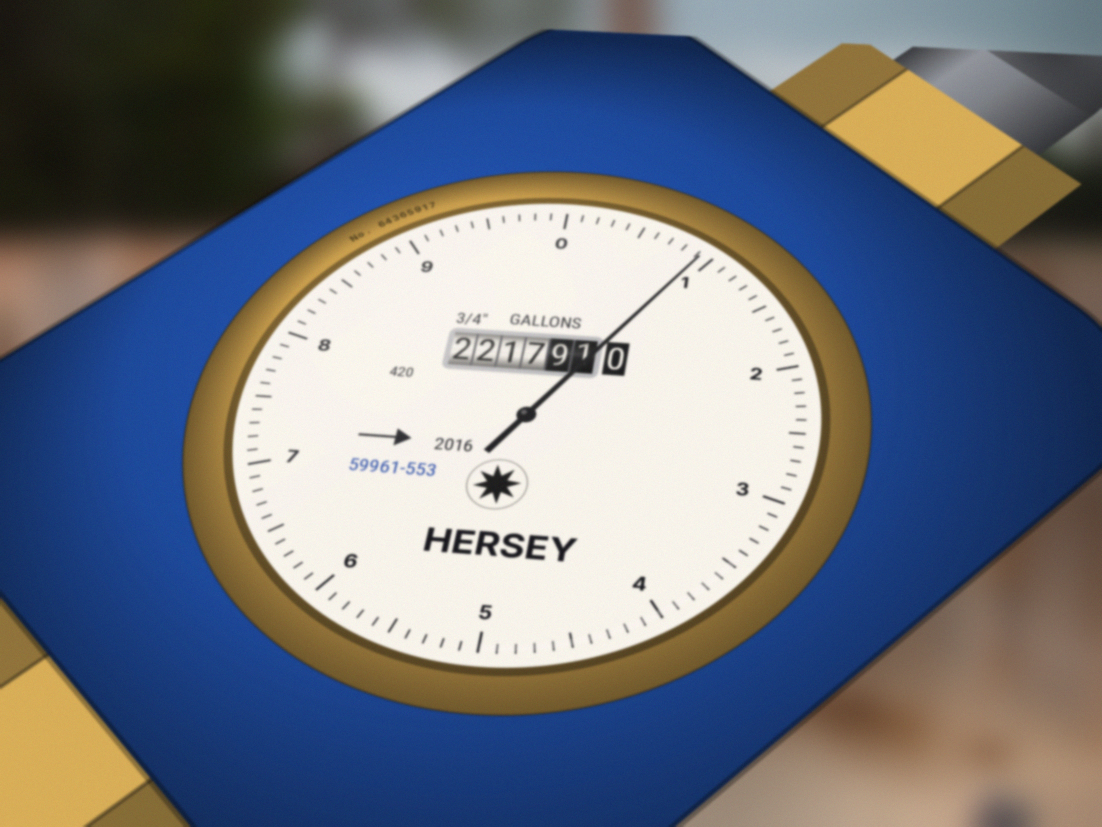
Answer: 2217910.9; gal
